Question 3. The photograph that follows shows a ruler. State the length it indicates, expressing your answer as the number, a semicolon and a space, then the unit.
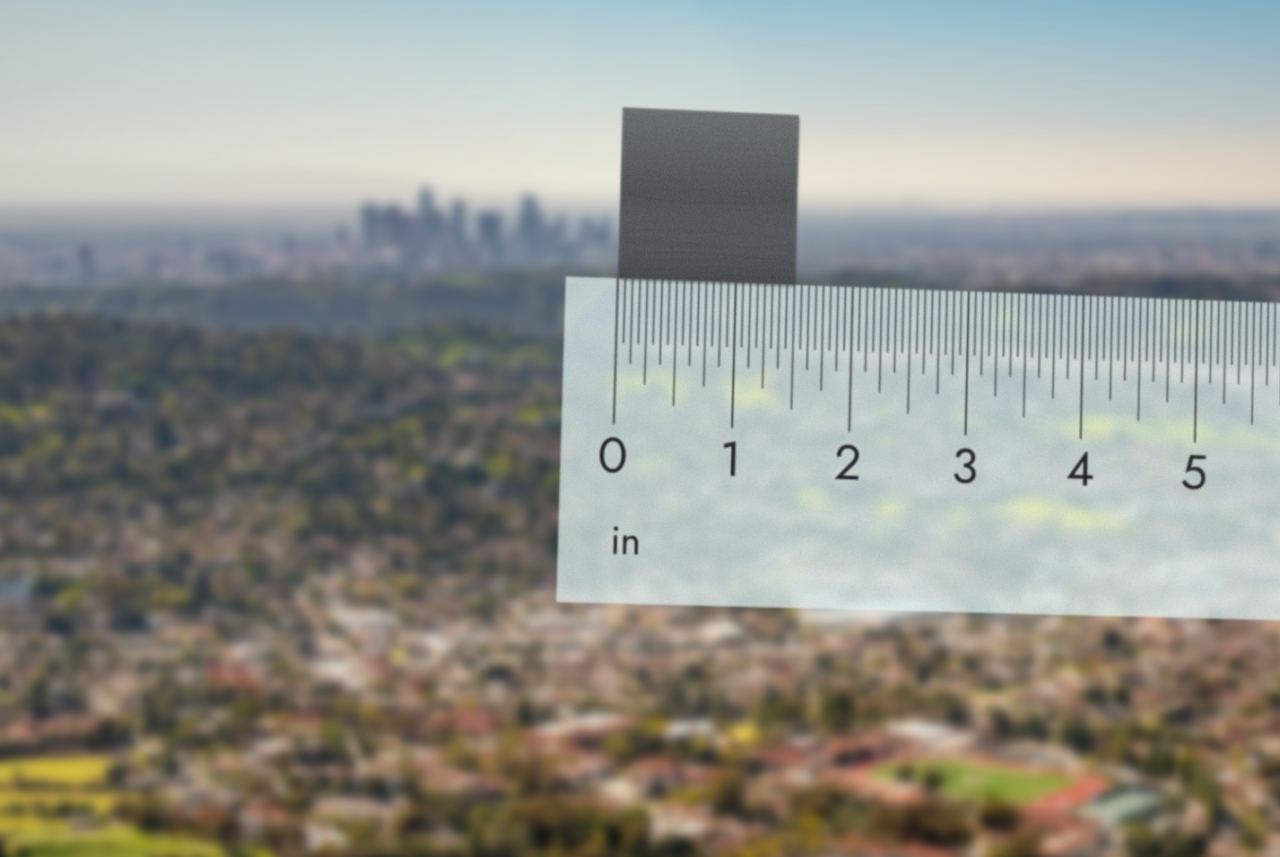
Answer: 1.5; in
